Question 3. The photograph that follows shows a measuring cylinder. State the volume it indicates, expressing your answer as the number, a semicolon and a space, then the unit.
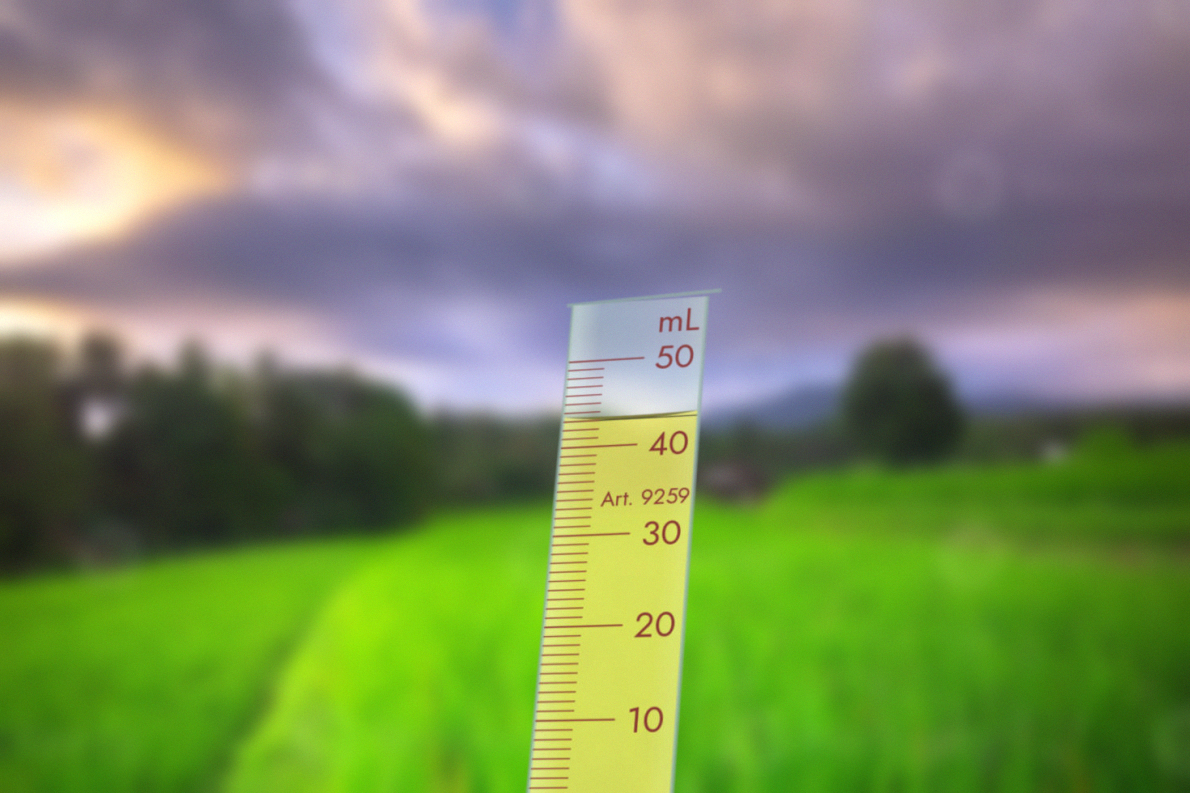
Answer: 43; mL
